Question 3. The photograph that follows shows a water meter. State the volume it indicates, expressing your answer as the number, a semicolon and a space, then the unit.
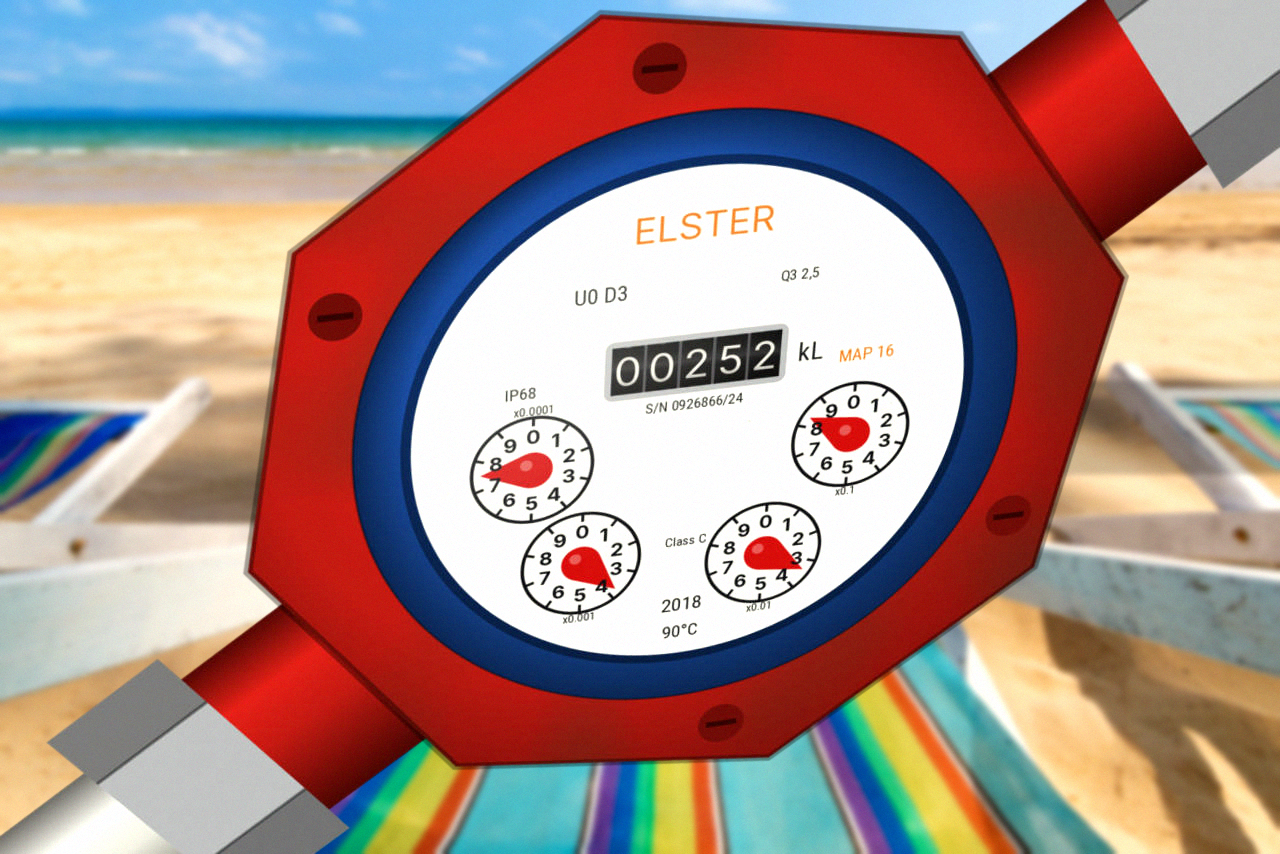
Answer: 252.8337; kL
